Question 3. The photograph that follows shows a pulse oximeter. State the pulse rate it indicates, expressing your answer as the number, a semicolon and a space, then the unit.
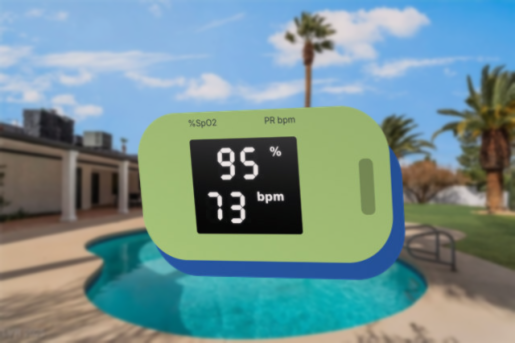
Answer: 73; bpm
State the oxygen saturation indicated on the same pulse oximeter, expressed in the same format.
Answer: 95; %
